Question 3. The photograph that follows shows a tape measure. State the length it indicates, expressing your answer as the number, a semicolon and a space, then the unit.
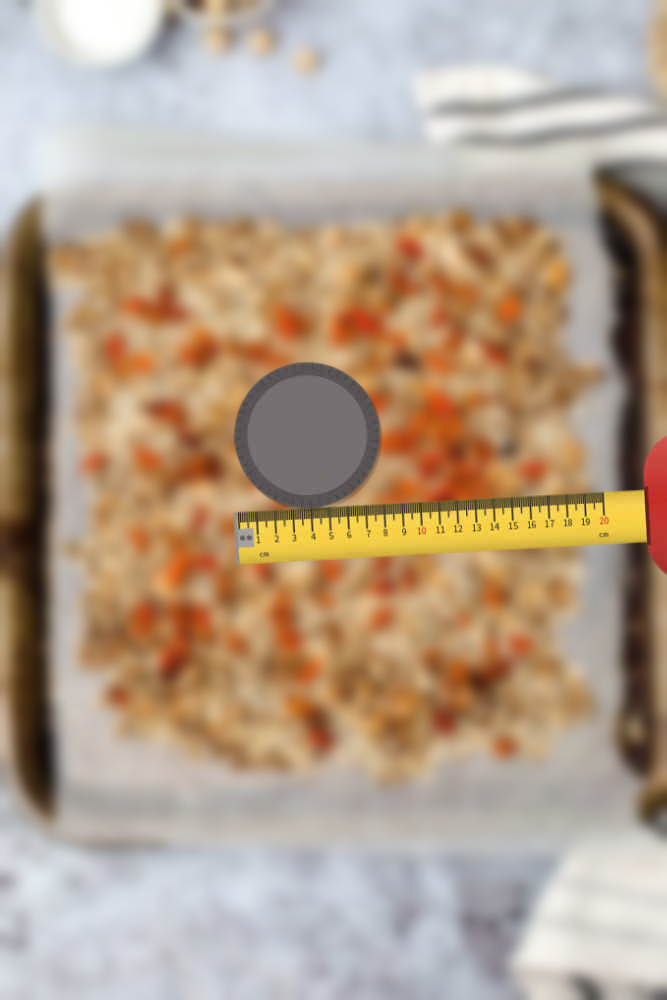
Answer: 8; cm
